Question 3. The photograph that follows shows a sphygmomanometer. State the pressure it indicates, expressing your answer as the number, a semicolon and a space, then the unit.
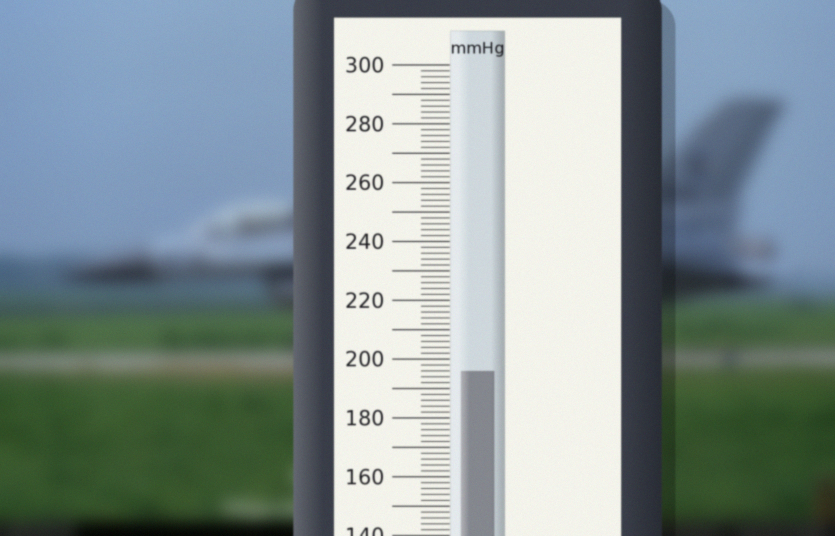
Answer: 196; mmHg
